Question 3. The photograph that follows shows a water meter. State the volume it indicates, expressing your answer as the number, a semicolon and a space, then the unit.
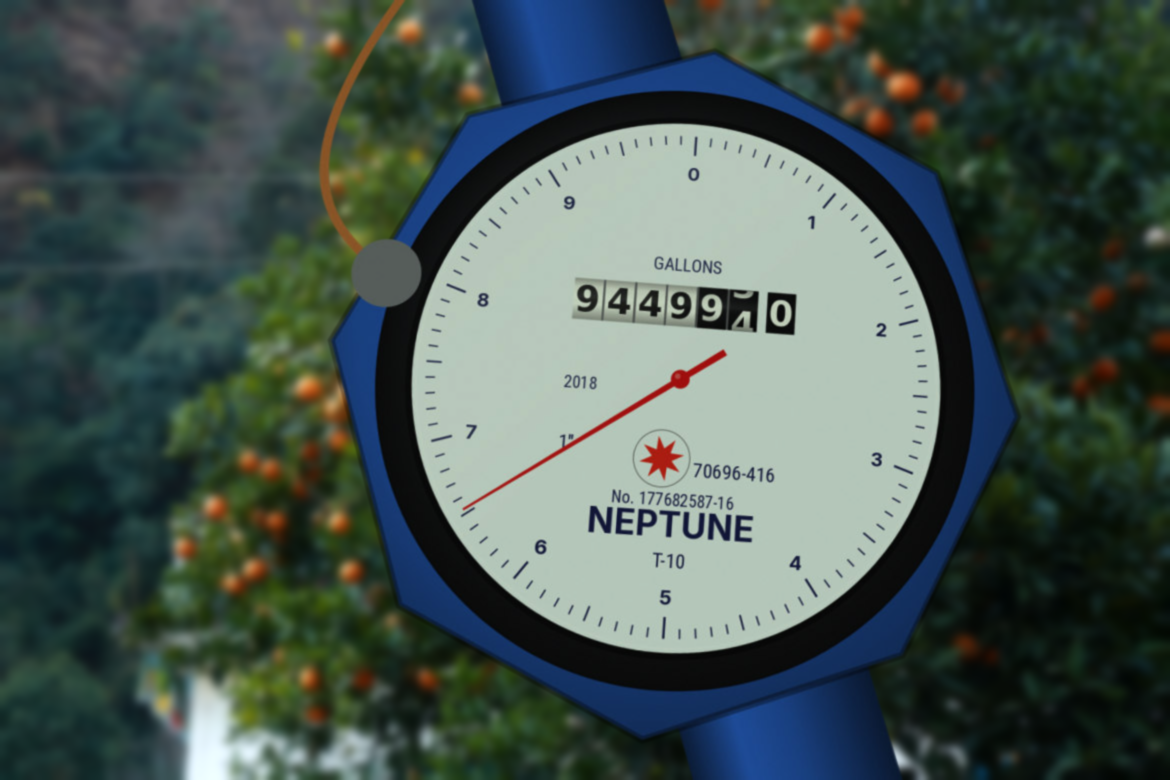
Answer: 9449936.5; gal
